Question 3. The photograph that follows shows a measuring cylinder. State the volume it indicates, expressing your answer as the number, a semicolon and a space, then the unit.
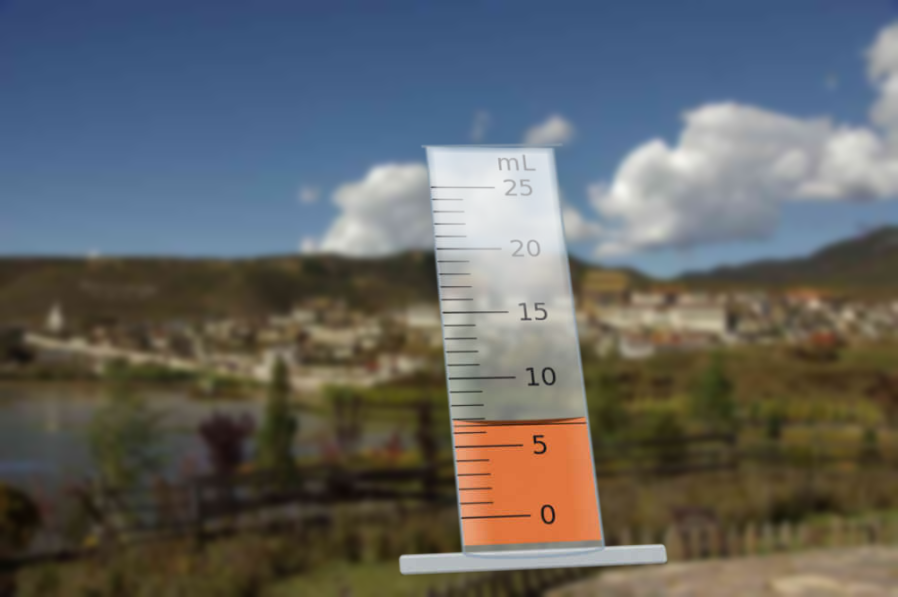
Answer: 6.5; mL
